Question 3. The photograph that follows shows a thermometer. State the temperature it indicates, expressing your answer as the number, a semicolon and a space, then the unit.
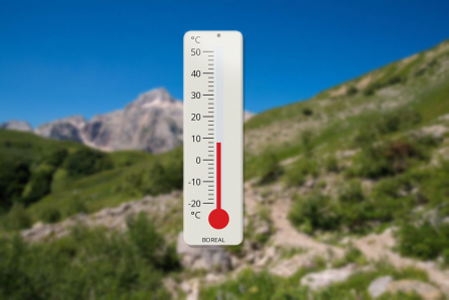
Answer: 8; °C
